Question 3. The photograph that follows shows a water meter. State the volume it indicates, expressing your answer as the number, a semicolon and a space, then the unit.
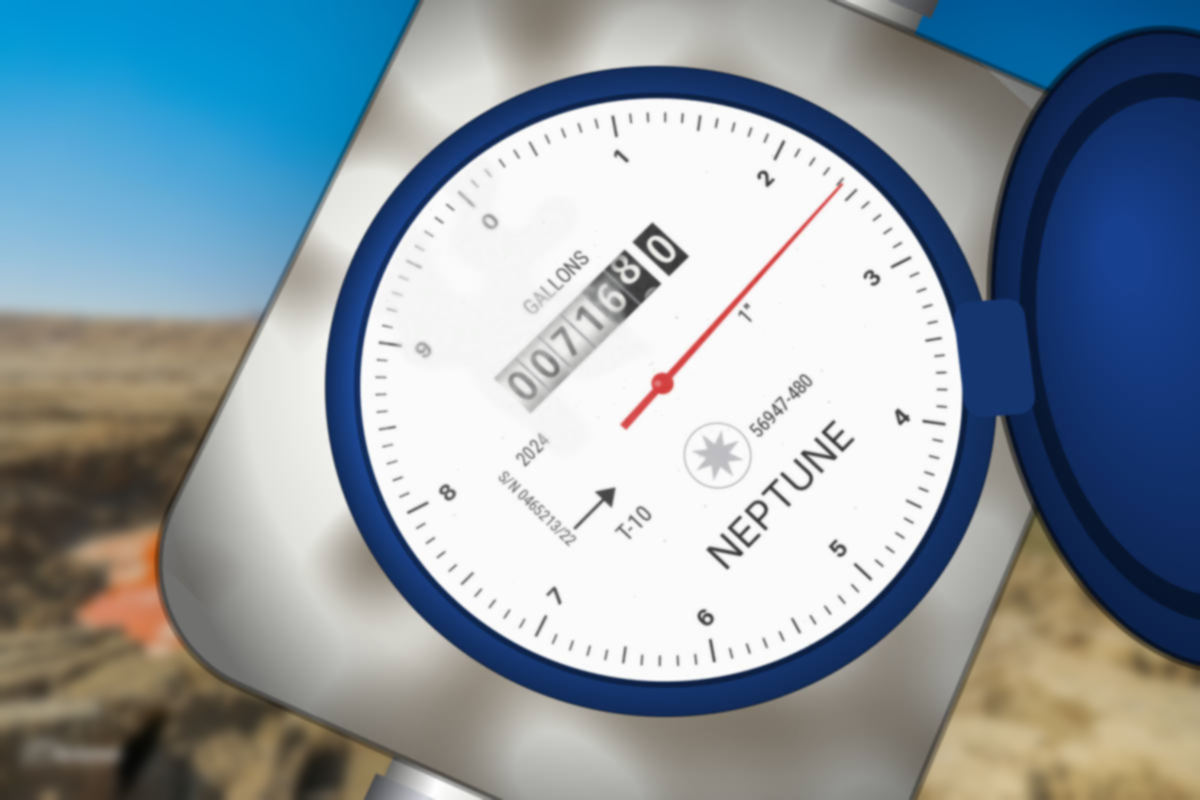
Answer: 71682.4; gal
